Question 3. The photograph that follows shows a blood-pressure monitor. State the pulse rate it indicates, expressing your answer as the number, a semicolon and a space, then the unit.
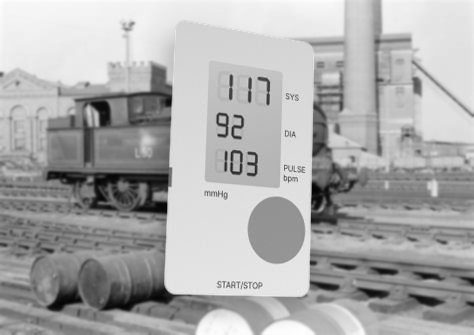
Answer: 103; bpm
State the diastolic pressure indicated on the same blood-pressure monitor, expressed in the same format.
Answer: 92; mmHg
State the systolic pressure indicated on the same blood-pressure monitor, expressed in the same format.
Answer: 117; mmHg
